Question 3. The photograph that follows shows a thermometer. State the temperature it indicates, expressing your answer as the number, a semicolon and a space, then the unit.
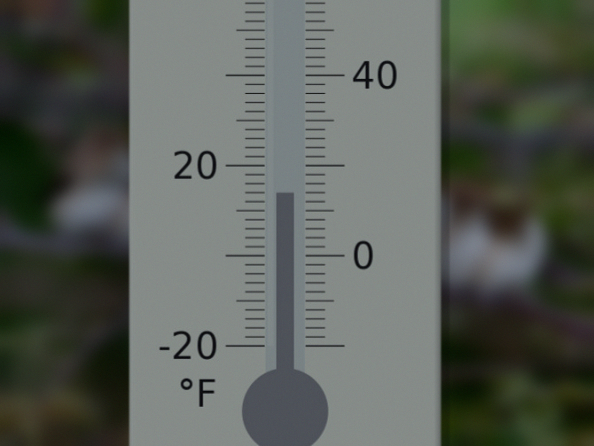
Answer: 14; °F
